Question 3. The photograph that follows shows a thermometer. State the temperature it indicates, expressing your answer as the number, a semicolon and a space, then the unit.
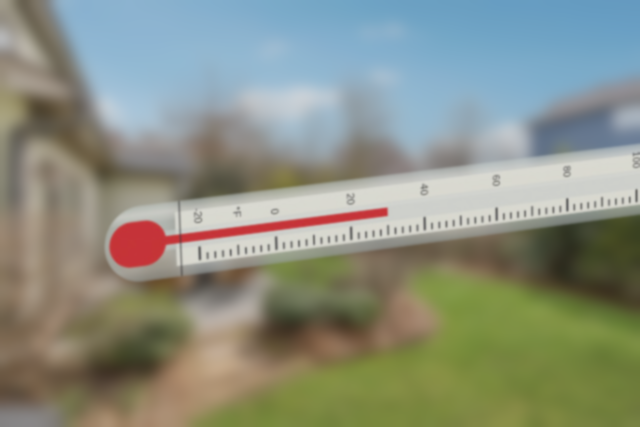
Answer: 30; °F
